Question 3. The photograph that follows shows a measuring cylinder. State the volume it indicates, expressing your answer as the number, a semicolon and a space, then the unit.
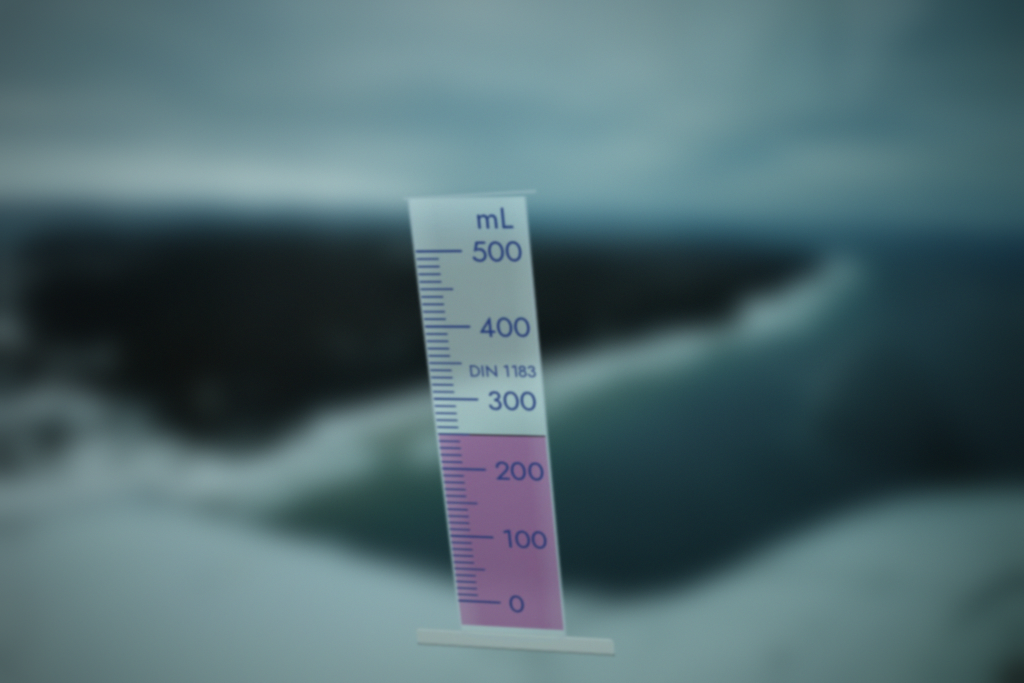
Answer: 250; mL
